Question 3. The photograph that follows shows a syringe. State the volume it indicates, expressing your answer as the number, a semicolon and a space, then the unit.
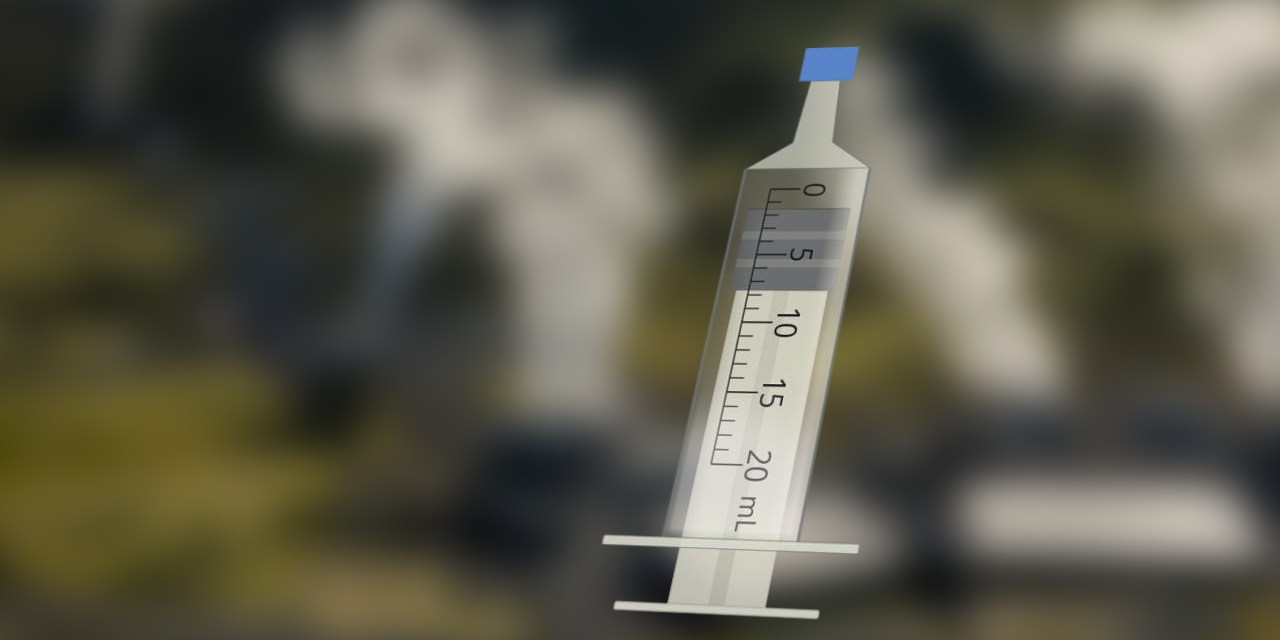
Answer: 1.5; mL
